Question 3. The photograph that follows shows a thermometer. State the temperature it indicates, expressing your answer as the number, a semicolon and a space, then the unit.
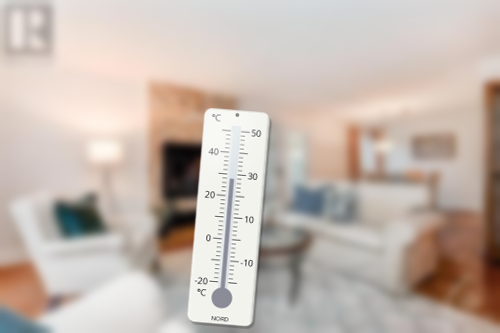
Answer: 28; °C
